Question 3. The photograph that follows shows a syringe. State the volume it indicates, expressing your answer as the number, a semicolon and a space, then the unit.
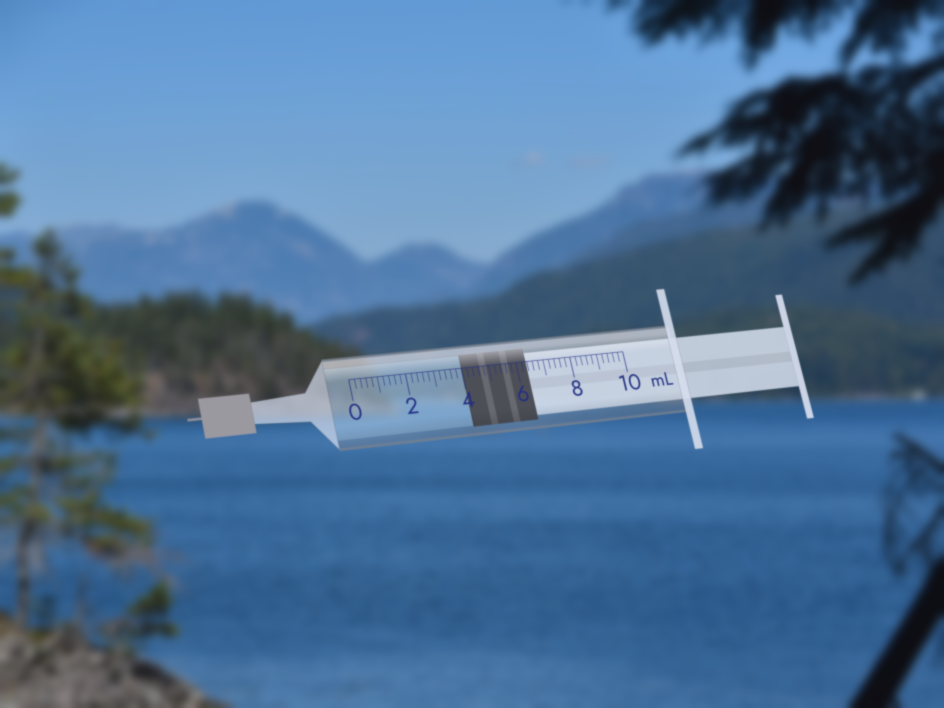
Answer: 4; mL
